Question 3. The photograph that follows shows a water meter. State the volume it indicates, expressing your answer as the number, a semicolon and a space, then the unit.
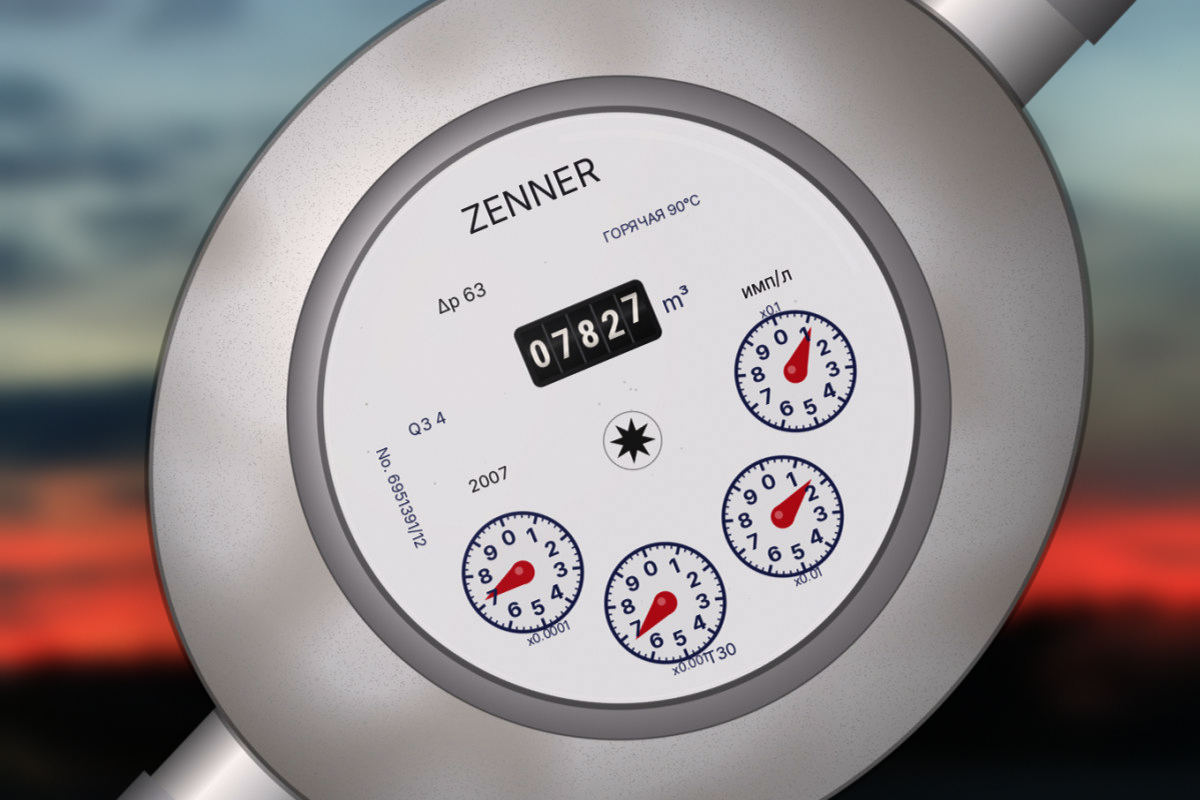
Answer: 7827.1167; m³
